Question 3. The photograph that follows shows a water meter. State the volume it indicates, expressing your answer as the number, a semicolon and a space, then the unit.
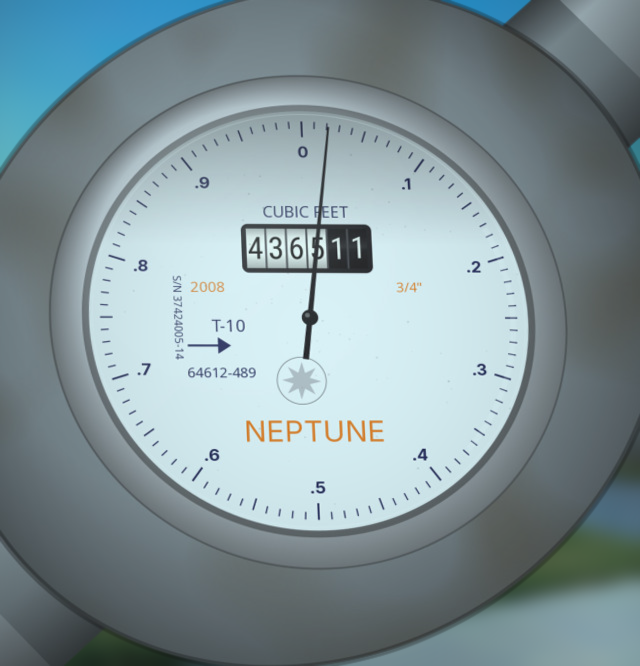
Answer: 436511.02; ft³
